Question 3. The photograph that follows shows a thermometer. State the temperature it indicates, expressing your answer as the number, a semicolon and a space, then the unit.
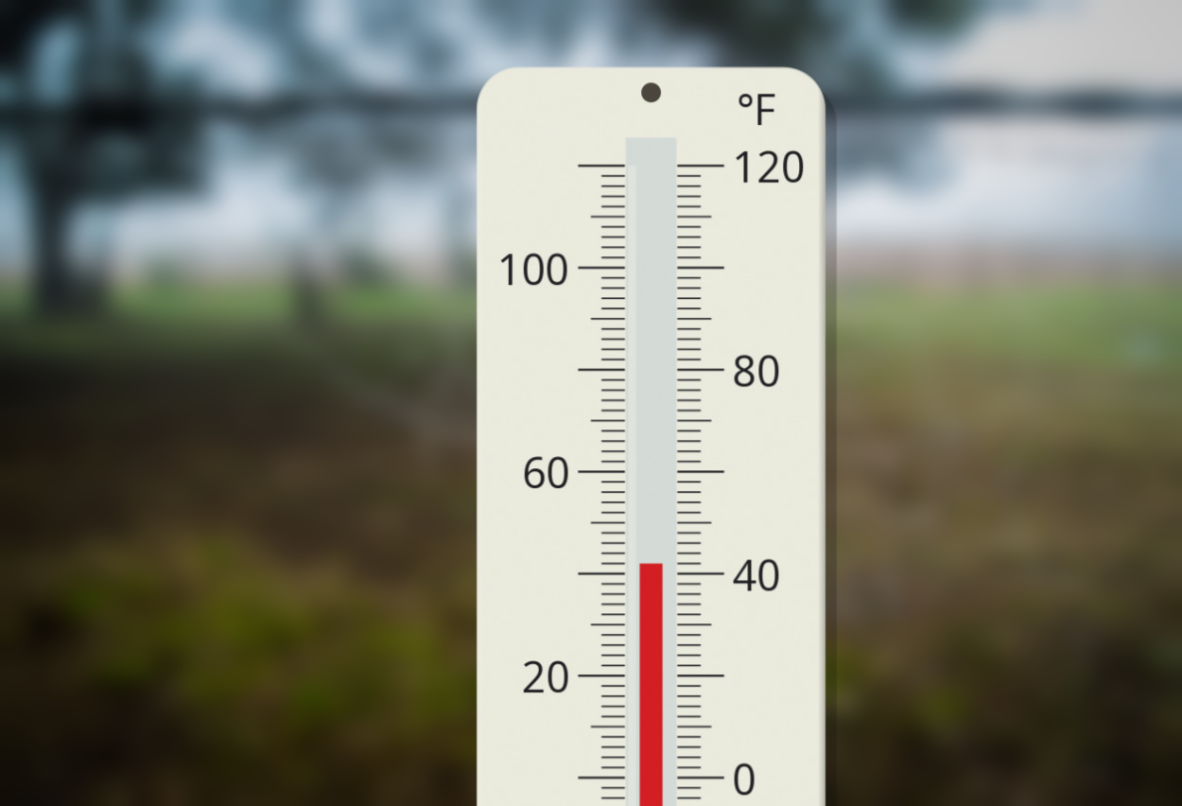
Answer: 42; °F
